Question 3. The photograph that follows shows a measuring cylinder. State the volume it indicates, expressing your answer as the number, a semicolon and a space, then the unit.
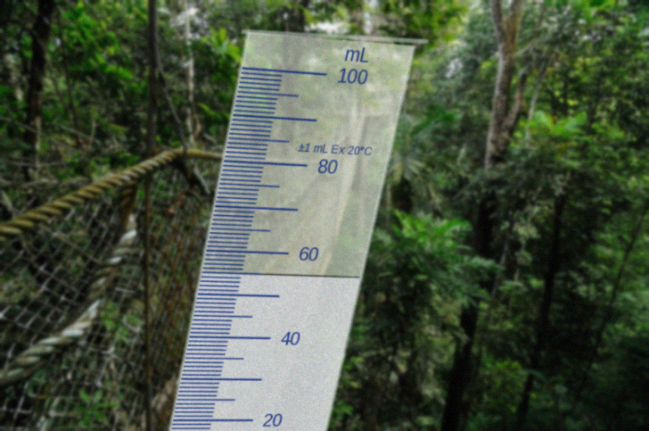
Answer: 55; mL
